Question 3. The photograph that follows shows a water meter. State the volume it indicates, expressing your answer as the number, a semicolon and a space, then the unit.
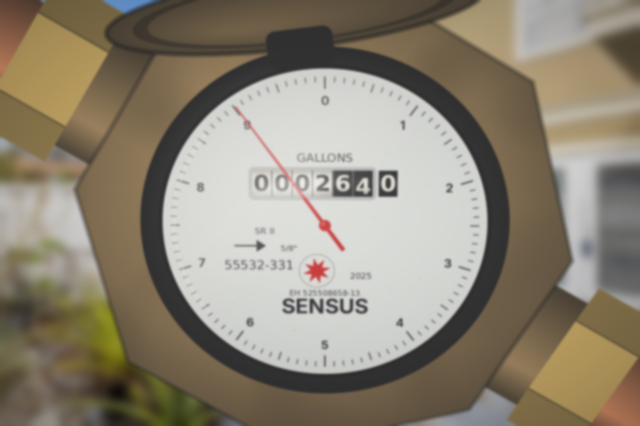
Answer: 2639.0; gal
